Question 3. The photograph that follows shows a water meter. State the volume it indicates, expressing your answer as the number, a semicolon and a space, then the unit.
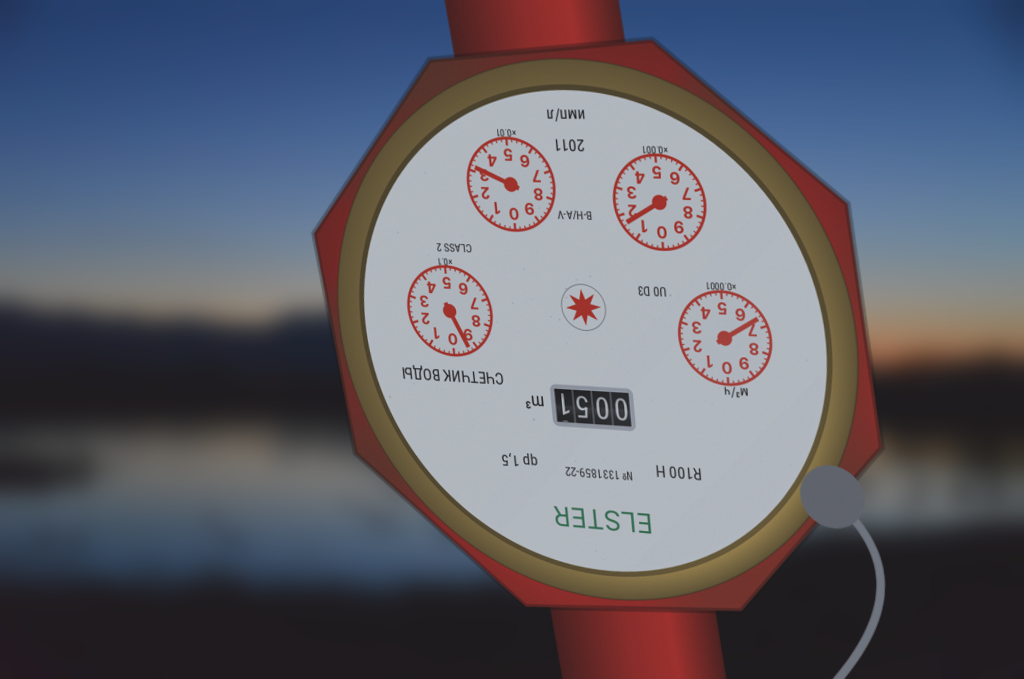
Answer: 50.9316; m³
